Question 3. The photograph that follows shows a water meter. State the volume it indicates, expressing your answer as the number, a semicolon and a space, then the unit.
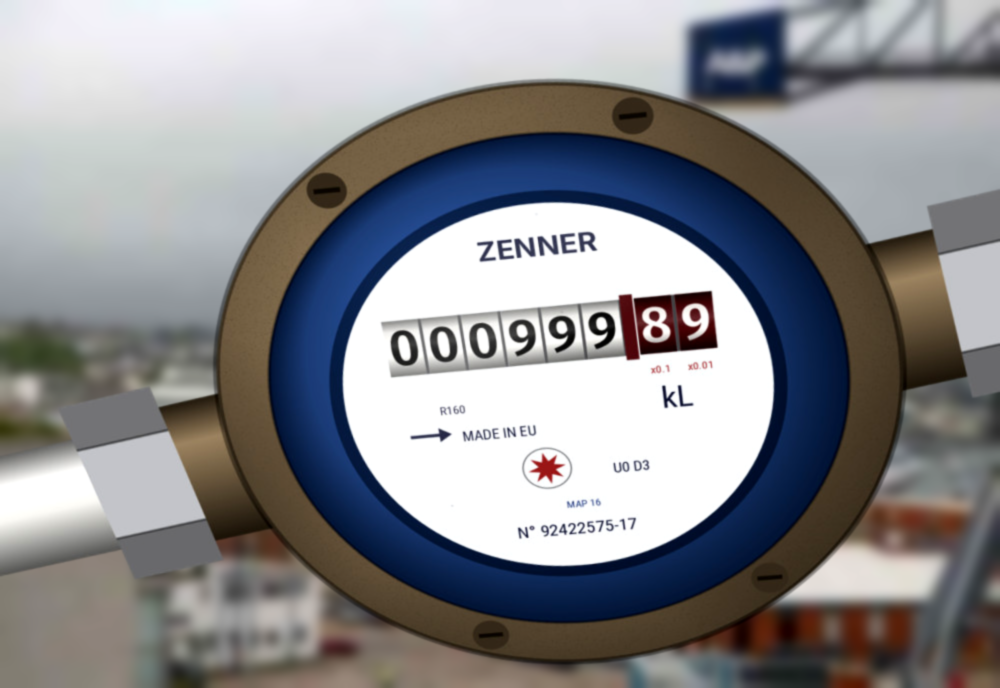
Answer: 999.89; kL
